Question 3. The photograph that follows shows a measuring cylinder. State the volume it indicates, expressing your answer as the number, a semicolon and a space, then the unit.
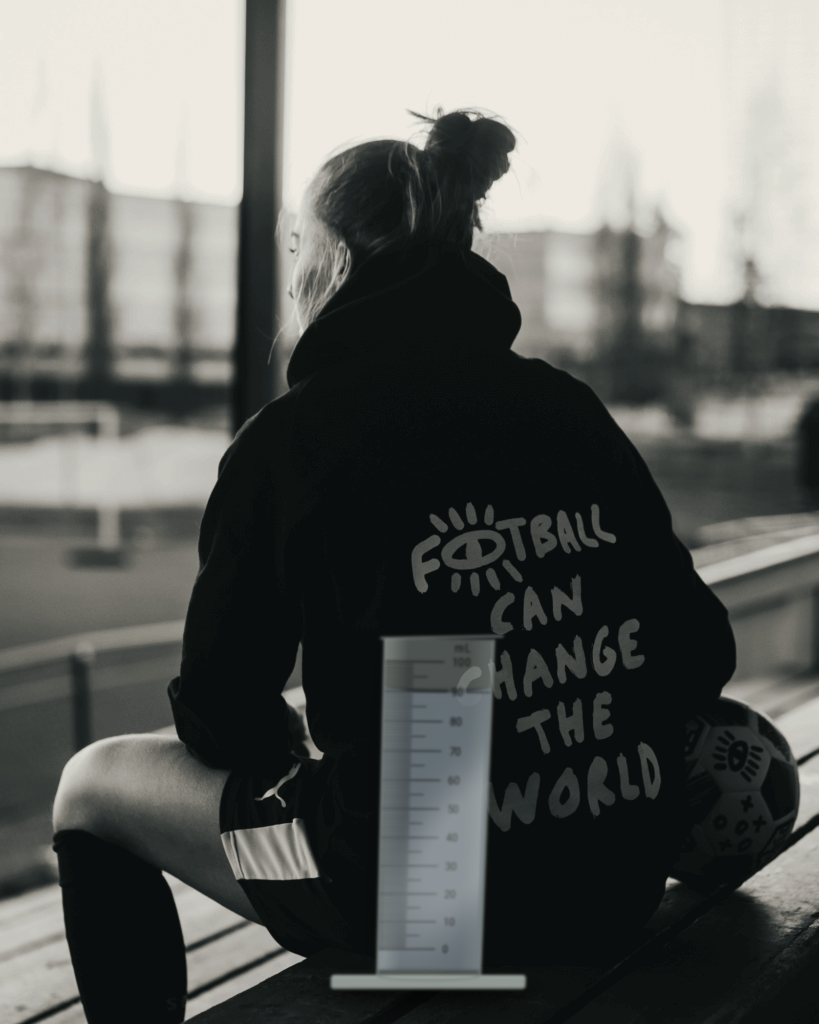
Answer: 90; mL
